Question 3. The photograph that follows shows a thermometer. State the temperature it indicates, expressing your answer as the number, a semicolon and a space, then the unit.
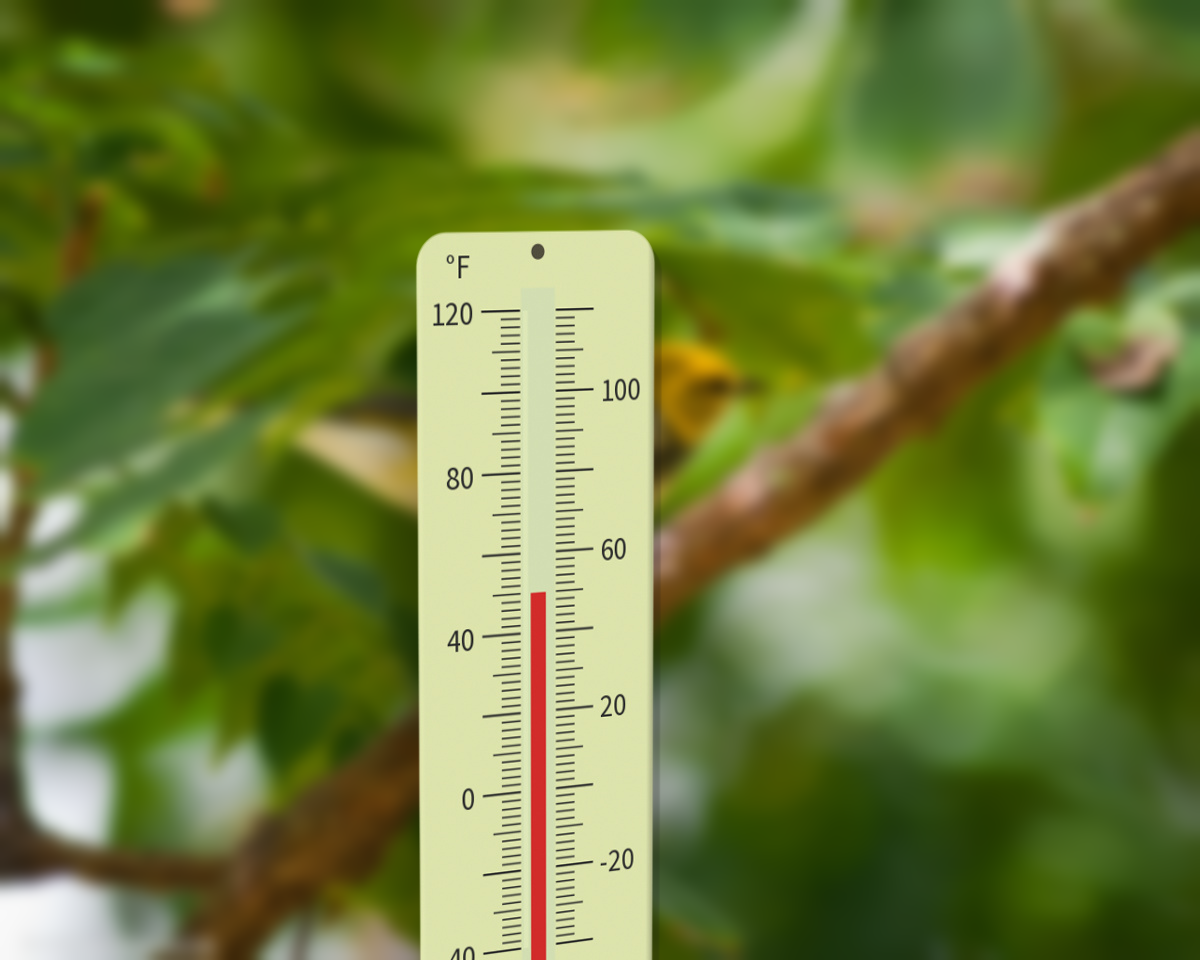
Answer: 50; °F
